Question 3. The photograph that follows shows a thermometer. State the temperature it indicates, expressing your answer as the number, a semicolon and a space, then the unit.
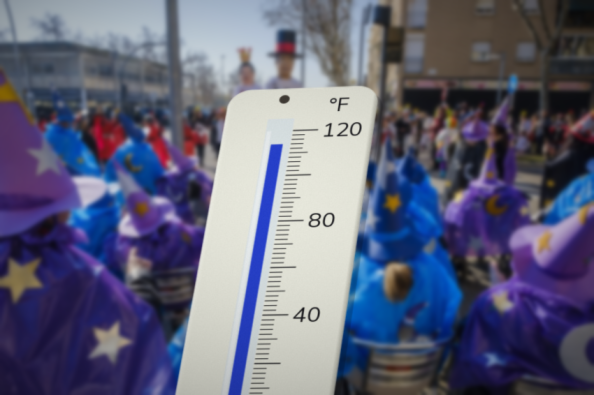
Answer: 114; °F
